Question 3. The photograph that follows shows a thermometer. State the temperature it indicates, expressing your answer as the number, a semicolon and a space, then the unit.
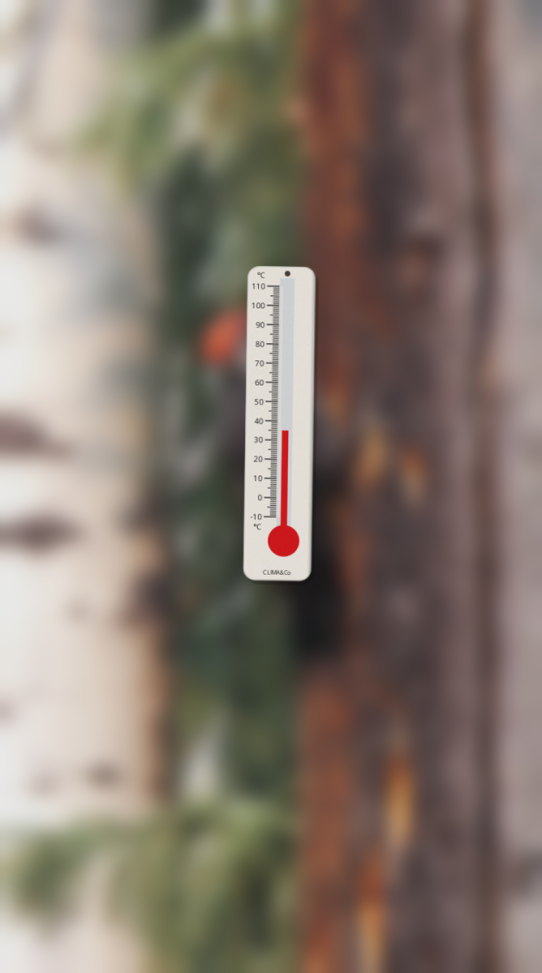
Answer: 35; °C
